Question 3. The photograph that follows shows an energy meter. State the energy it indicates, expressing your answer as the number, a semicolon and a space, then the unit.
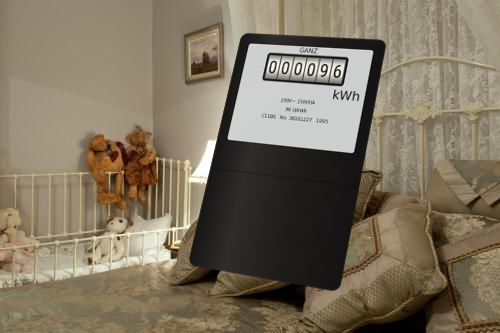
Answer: 96; kWh
